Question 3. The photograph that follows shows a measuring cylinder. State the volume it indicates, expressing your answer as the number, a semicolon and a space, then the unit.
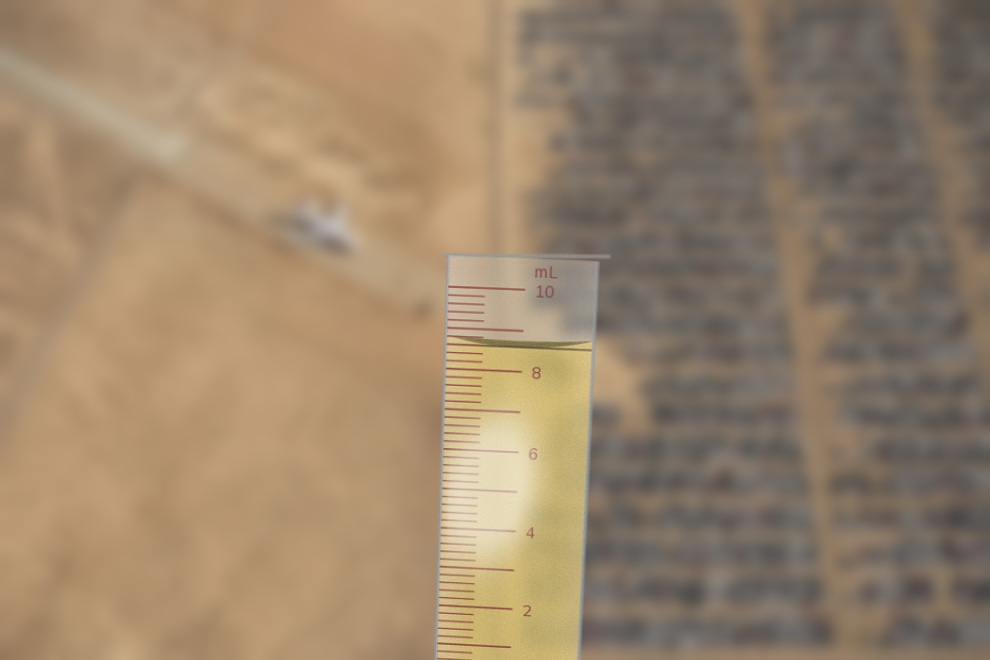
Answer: 8.6; mL
